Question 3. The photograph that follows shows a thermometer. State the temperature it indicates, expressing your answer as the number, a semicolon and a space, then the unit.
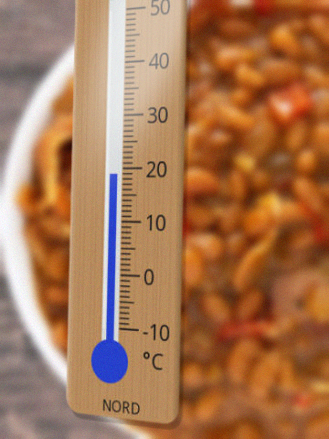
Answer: 19; °C
